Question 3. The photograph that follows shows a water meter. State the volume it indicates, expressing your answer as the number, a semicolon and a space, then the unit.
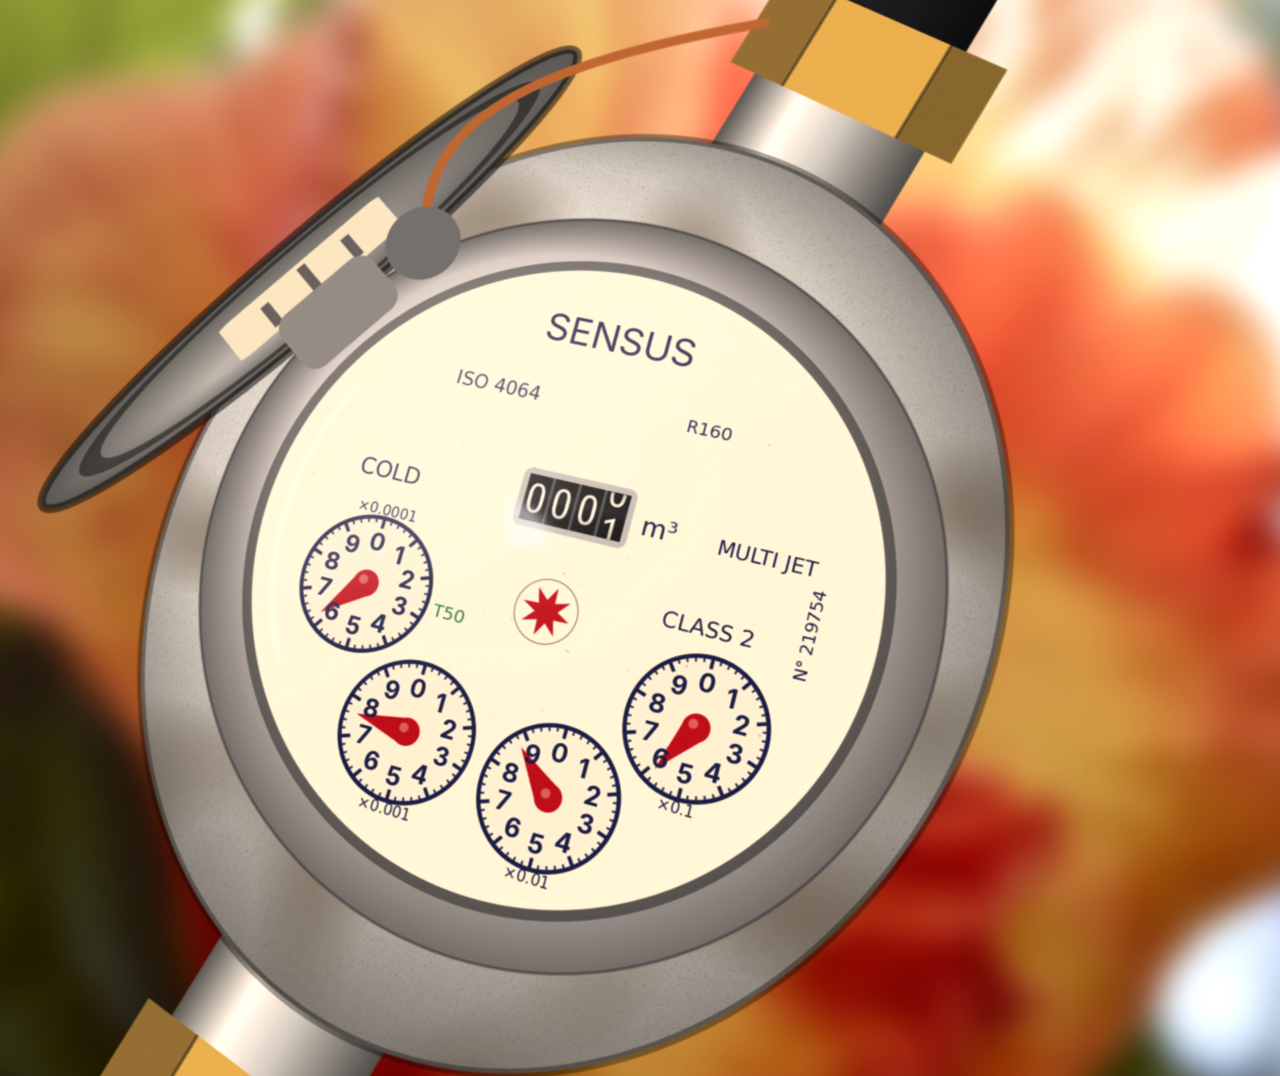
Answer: 0.5876; m³
